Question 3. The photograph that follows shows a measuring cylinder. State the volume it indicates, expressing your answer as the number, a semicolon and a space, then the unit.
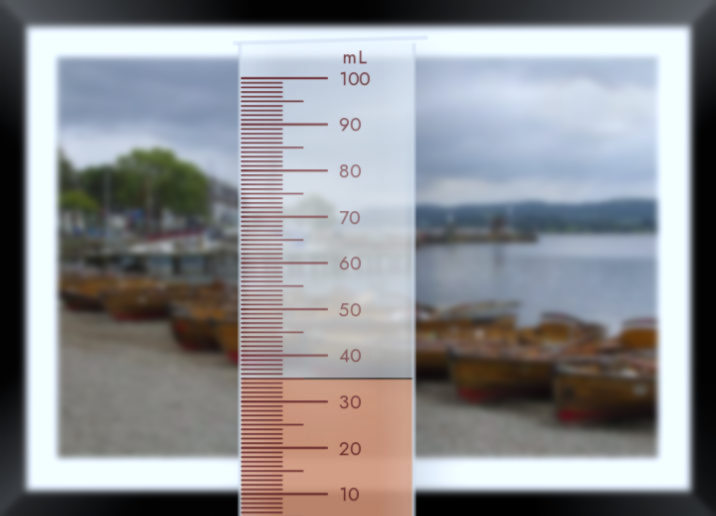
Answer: 35; mL
